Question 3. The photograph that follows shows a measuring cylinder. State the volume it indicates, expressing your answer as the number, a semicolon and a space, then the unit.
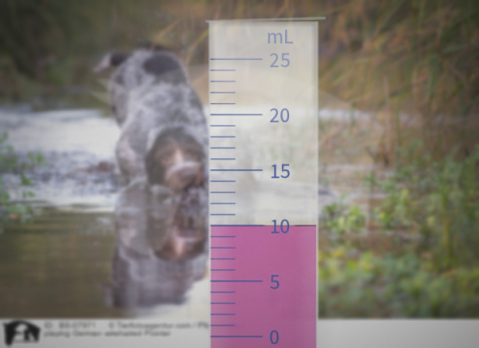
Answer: 10; mL
